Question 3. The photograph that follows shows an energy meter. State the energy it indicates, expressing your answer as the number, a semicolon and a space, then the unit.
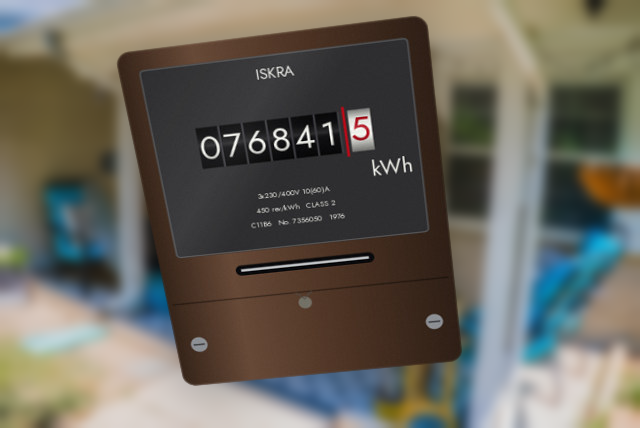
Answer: 76841.5; kWh
